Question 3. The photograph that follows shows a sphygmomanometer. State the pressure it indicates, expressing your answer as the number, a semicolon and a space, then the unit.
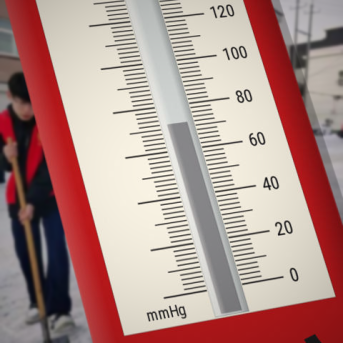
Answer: 72; mmHg
